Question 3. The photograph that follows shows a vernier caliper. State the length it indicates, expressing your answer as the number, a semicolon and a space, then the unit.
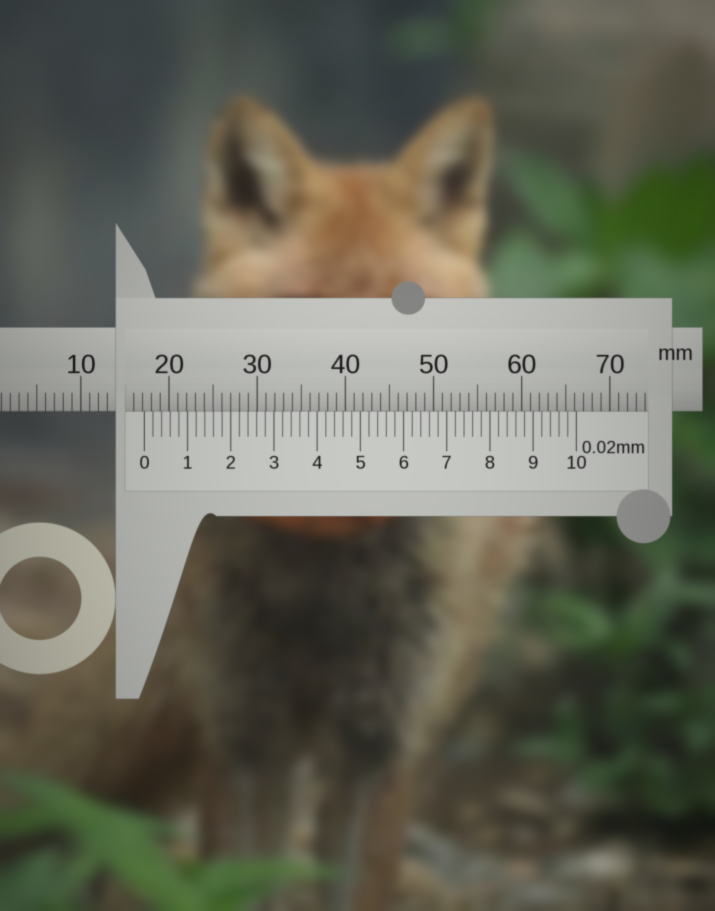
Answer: 17.2; mm
